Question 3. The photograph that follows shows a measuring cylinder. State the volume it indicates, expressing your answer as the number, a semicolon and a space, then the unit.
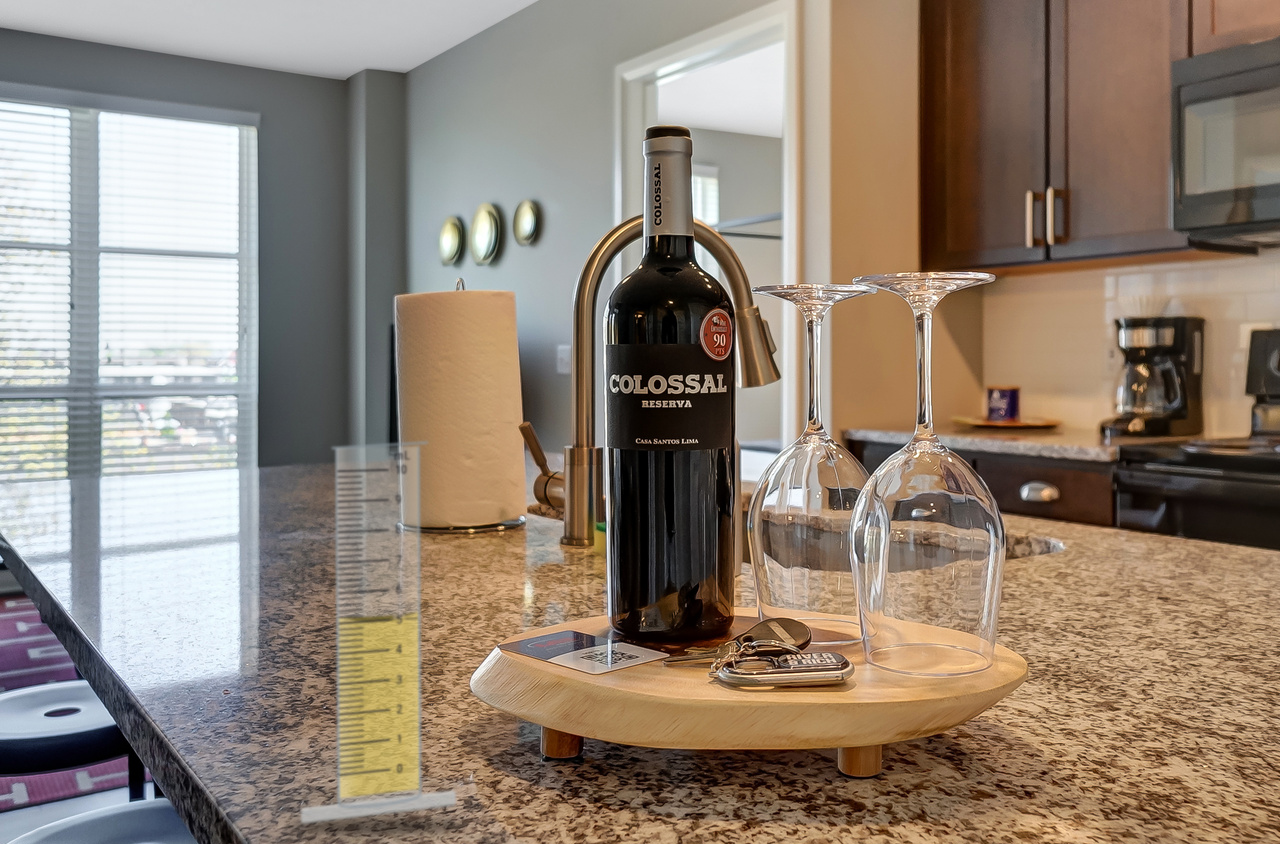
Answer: 5; mL
